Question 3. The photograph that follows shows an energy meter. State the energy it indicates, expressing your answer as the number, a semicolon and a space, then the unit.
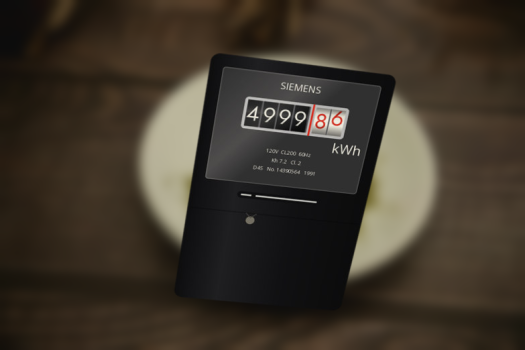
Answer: 4999.86; kWh
